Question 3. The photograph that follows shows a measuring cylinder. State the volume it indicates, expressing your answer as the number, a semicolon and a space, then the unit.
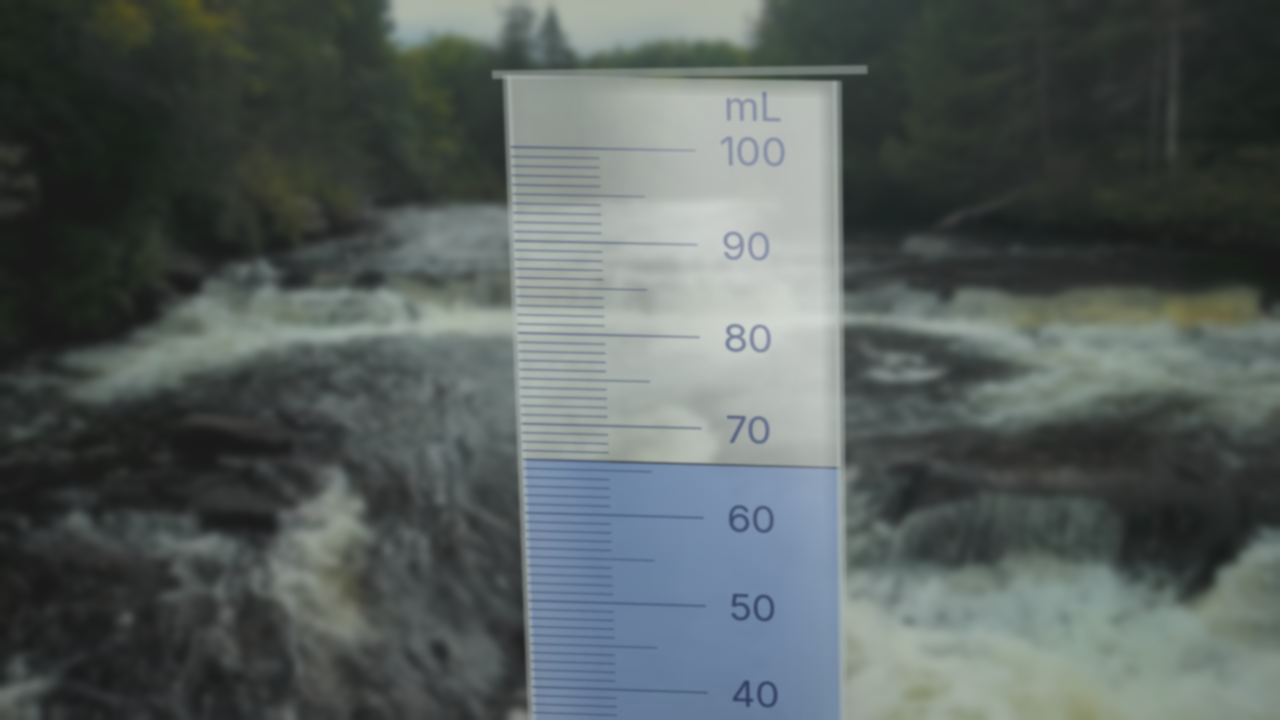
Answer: 66; mL
